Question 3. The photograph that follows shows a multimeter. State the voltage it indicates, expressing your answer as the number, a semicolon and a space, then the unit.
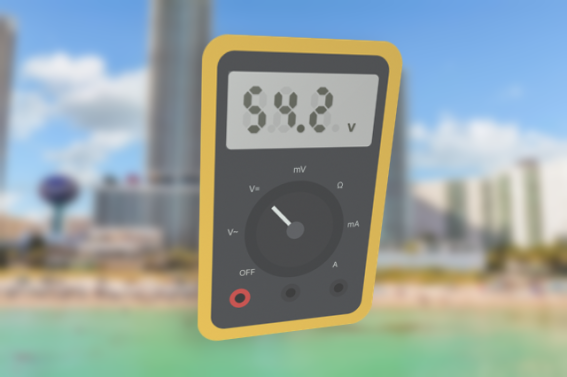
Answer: 54.2; V
